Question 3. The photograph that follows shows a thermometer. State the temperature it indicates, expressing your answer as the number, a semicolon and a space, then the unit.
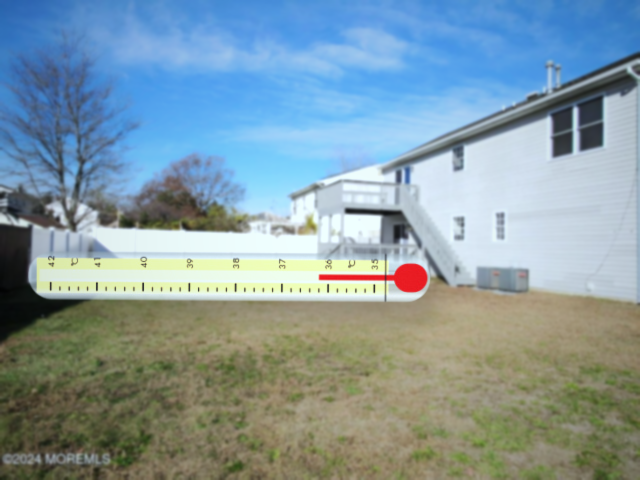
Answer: 36.2; °C
